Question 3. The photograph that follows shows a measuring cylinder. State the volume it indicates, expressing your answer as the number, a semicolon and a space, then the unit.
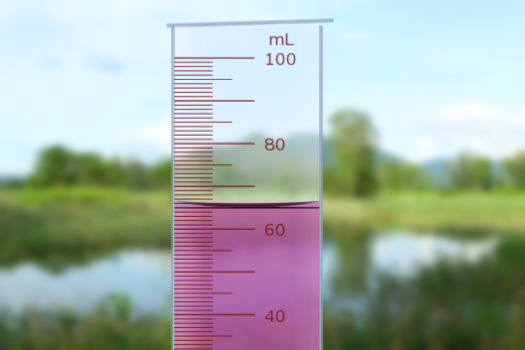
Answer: 65; mL
